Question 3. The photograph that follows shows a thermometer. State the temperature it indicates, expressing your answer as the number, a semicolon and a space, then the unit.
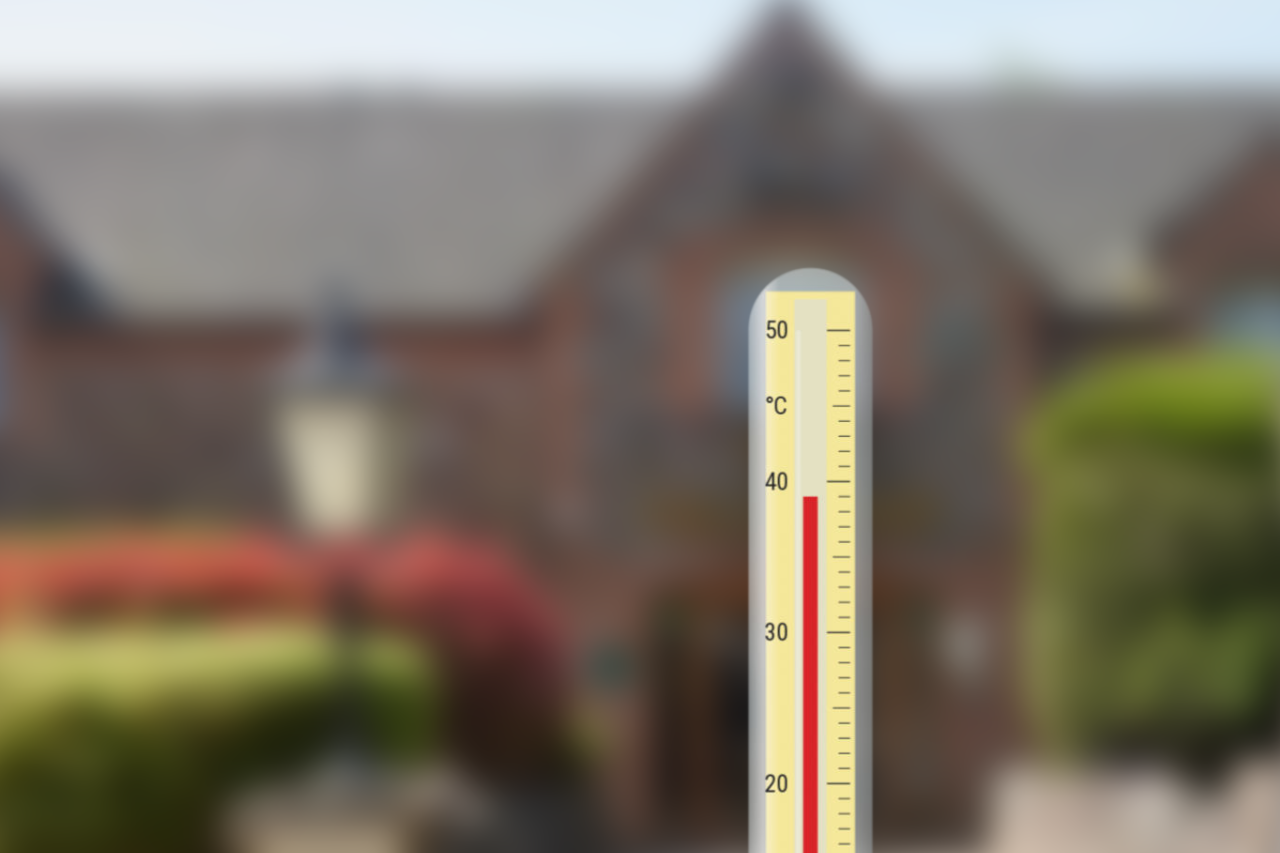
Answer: 39; °C
